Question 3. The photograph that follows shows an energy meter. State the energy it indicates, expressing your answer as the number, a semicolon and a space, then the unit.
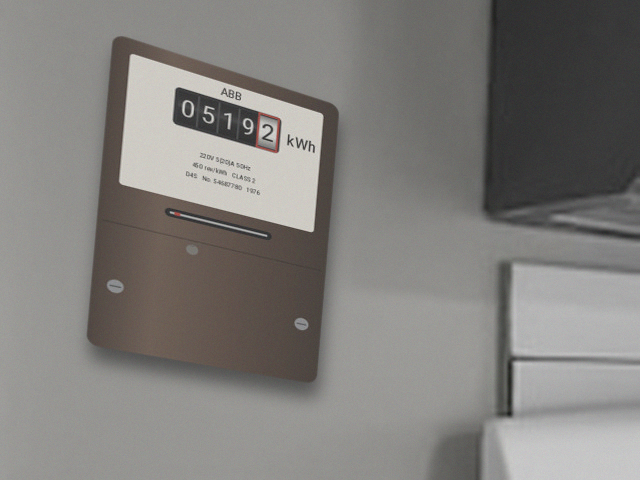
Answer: 519.2; kWh
